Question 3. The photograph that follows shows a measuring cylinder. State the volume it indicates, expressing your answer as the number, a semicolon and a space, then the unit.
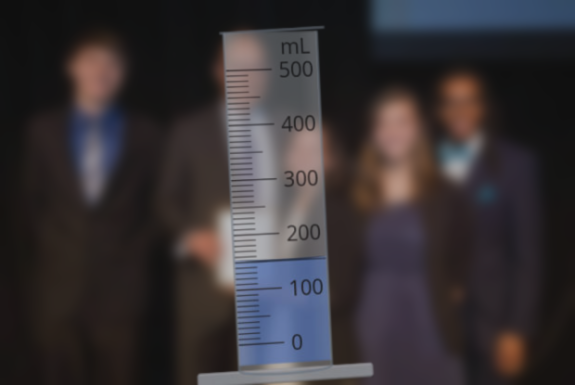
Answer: 150; mL
